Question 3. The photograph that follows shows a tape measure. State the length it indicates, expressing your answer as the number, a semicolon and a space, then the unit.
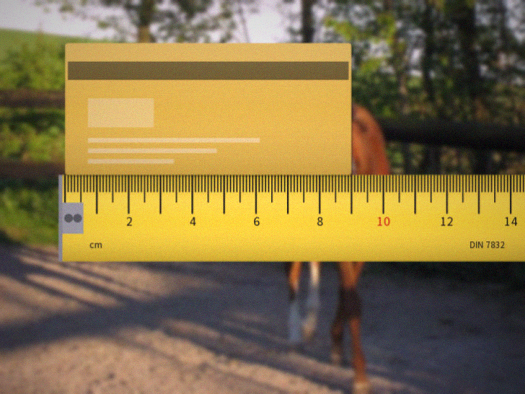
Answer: 9; cm
